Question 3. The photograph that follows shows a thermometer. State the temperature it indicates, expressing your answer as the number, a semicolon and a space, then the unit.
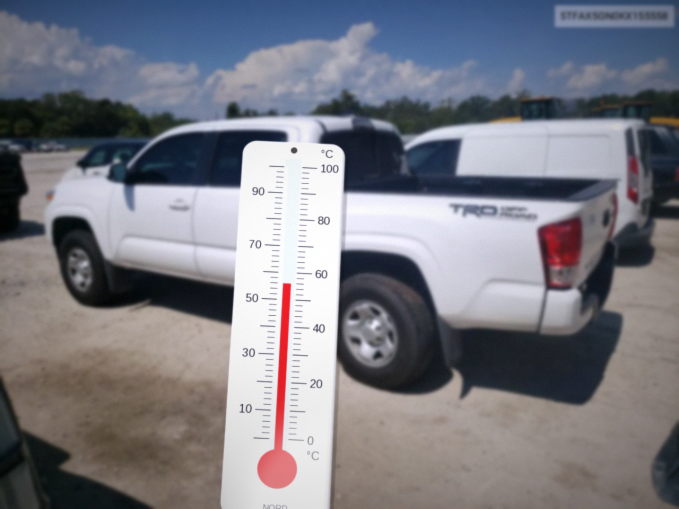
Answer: 56; °C
